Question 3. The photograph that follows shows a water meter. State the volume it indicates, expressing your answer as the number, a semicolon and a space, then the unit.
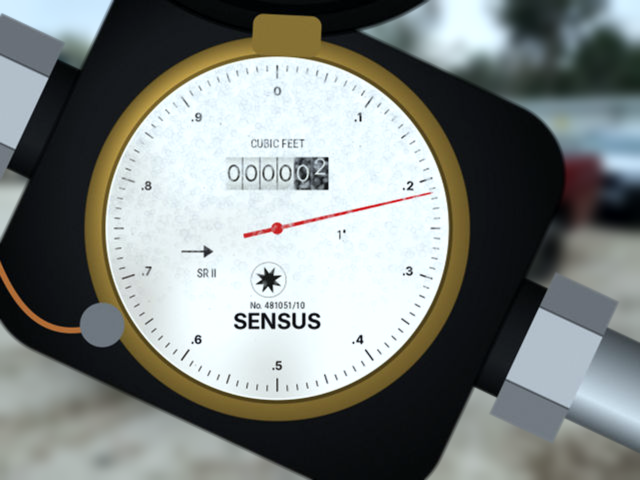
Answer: 2.21; ft³
